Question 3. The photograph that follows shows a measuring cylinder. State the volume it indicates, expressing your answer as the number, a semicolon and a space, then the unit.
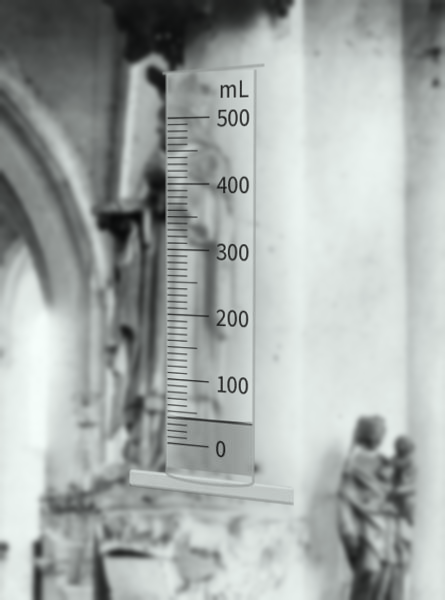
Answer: 40; mL
